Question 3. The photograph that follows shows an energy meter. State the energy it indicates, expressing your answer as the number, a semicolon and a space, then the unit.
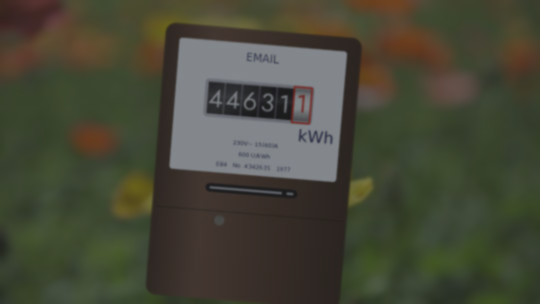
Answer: 44631.1; kWh
